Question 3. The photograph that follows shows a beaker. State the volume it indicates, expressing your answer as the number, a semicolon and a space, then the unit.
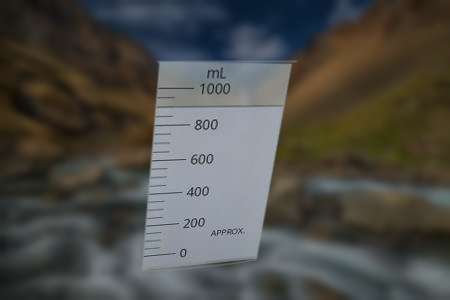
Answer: 900; mL
